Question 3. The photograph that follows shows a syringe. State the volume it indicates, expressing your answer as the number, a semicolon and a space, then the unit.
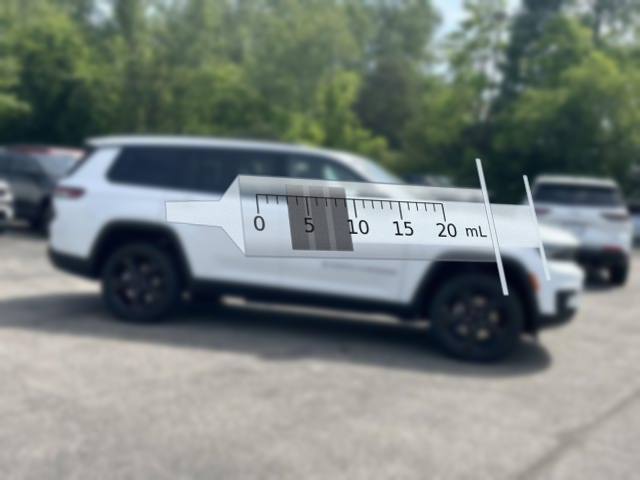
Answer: 3; mL
